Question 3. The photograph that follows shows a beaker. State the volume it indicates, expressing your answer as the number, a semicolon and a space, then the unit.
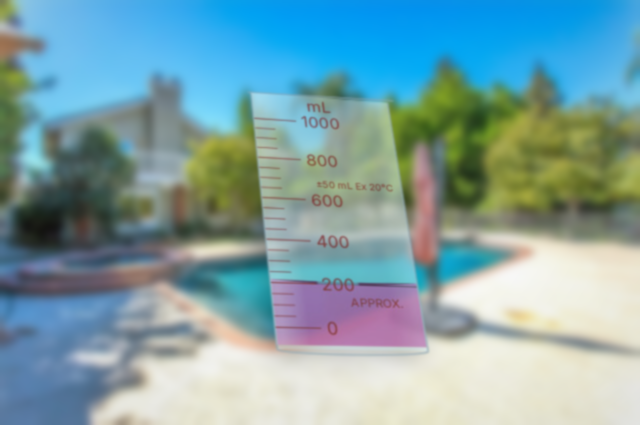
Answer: 200; mL
